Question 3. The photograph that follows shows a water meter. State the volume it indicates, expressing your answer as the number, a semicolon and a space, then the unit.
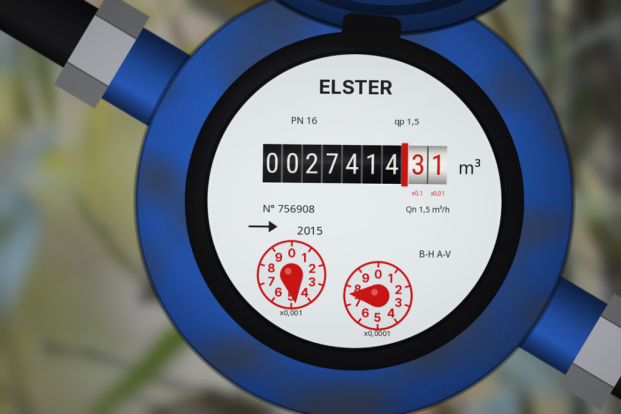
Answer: 27414.3147; m³
